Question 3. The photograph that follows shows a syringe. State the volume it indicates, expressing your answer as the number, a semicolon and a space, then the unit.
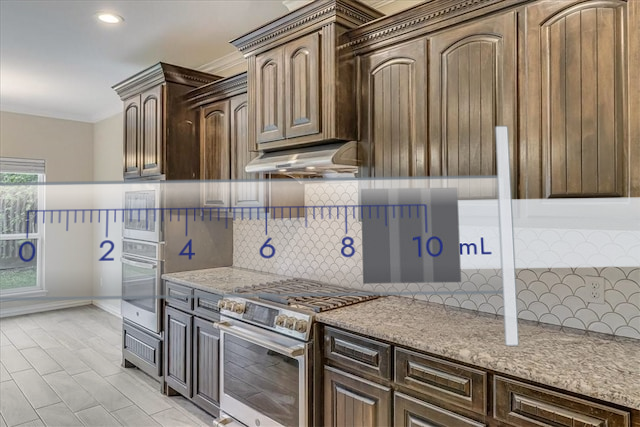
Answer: 8.4; mL
